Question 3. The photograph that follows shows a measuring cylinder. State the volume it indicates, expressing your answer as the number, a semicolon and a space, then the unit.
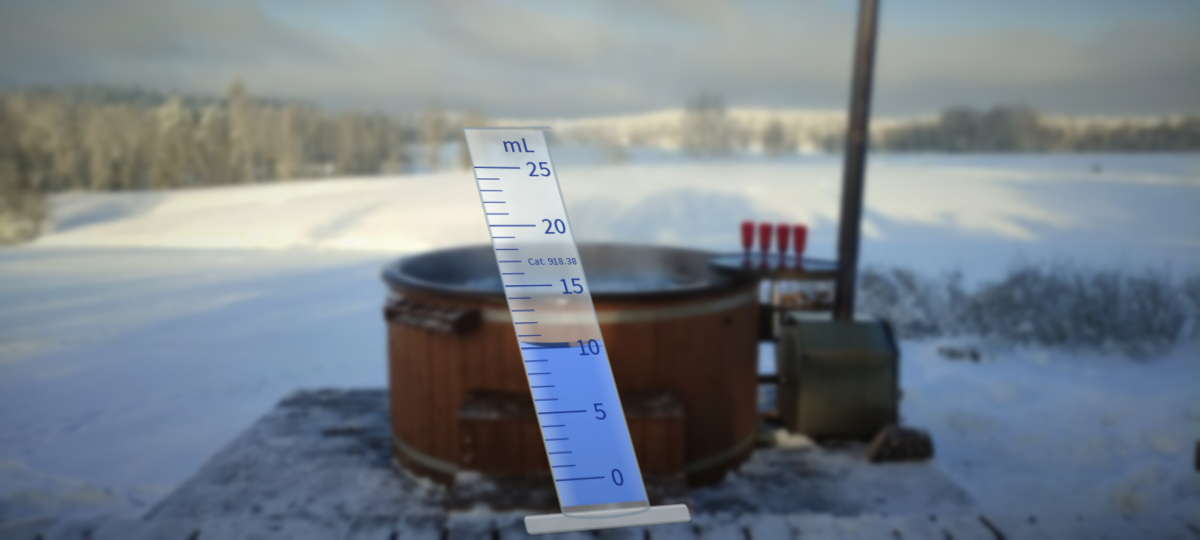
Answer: 10; mL
